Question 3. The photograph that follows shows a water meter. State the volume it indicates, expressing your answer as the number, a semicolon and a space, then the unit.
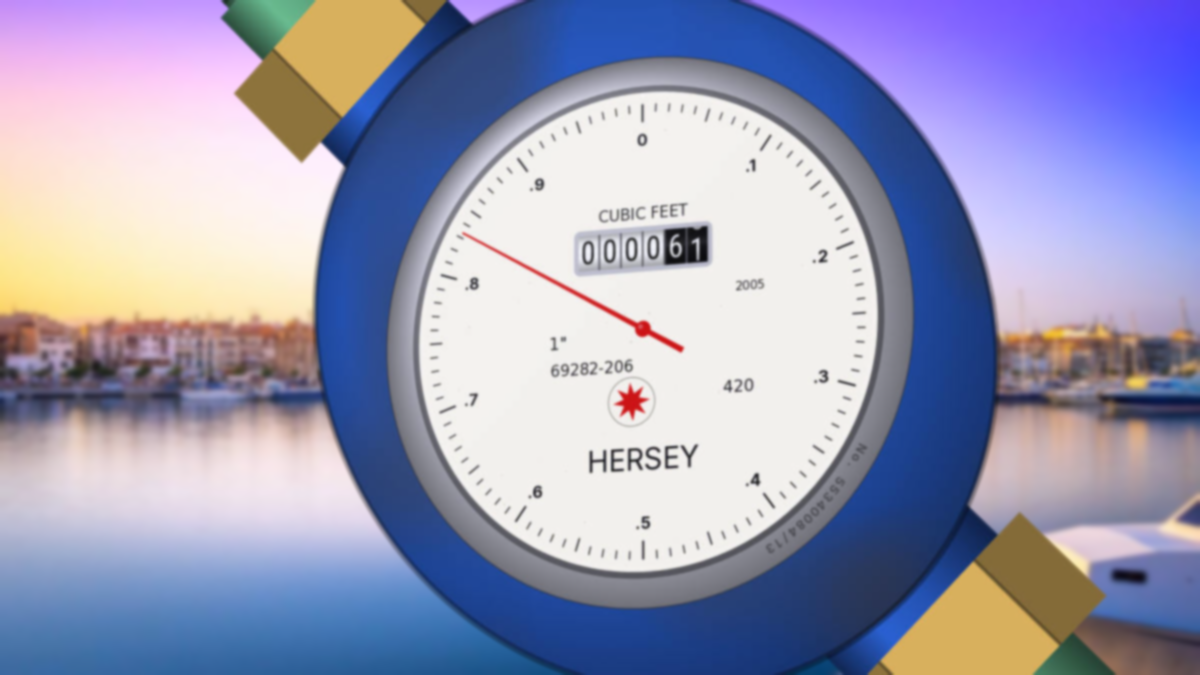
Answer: 60.83; ft³
